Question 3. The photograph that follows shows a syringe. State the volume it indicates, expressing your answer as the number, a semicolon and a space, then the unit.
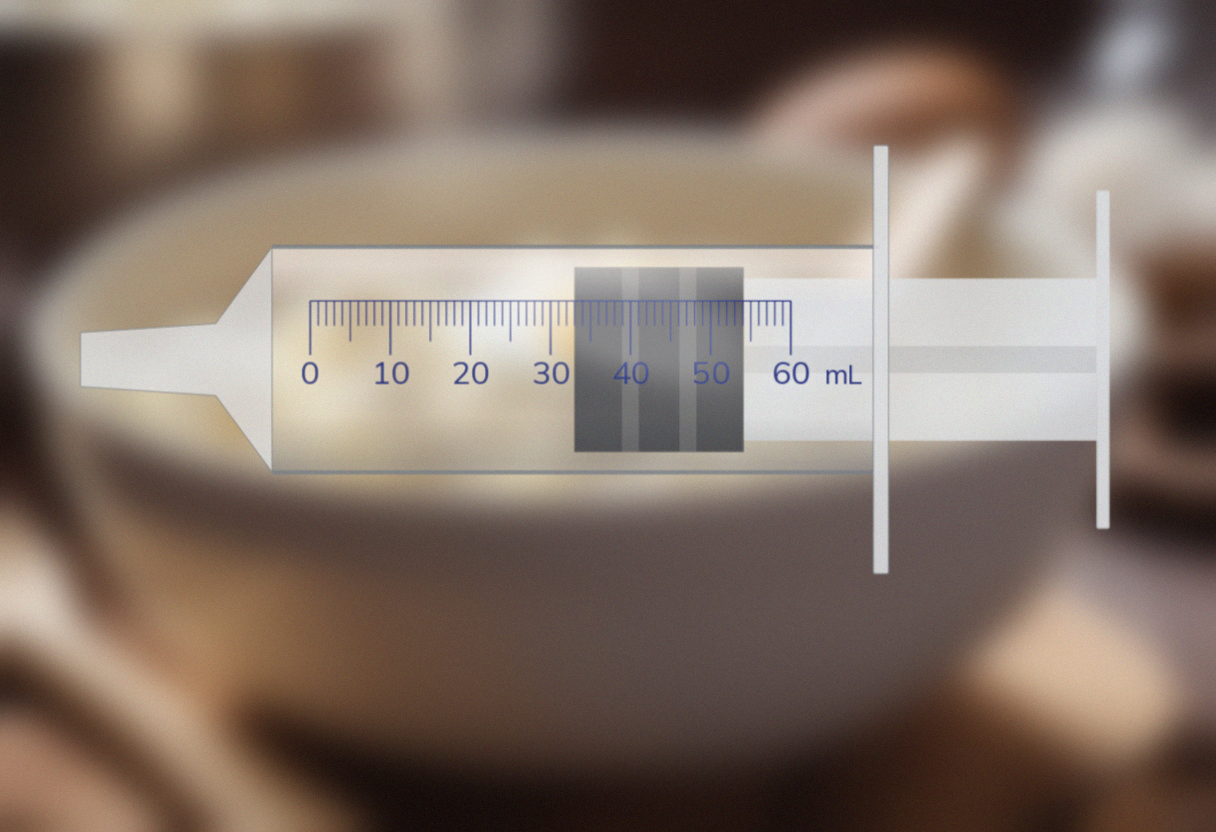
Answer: 33; mL
